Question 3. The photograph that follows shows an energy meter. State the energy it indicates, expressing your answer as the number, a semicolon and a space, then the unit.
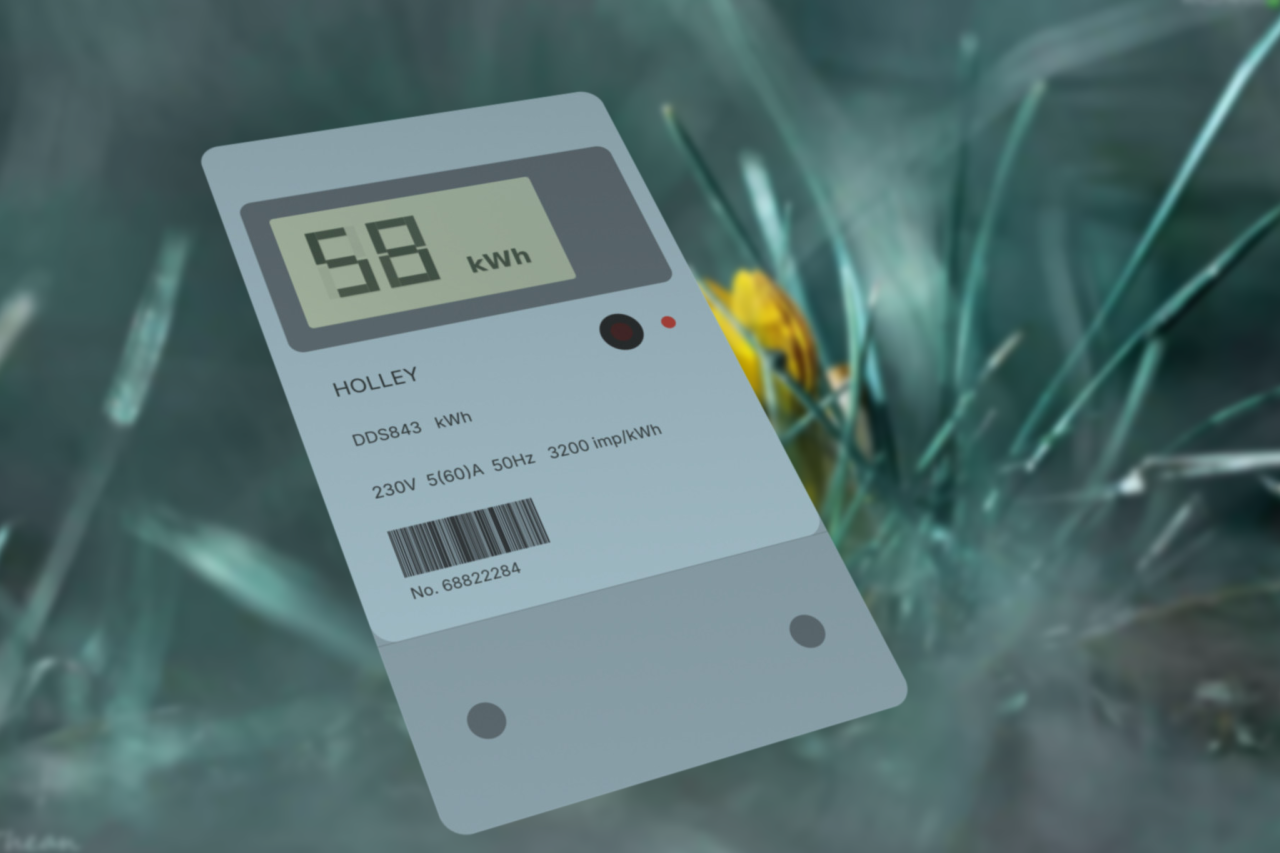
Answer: 58; kWh
